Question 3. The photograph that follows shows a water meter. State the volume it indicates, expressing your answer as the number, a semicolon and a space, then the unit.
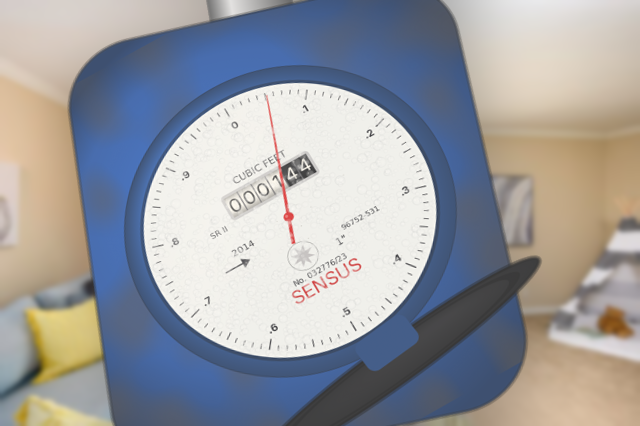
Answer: 144.05; ft³
